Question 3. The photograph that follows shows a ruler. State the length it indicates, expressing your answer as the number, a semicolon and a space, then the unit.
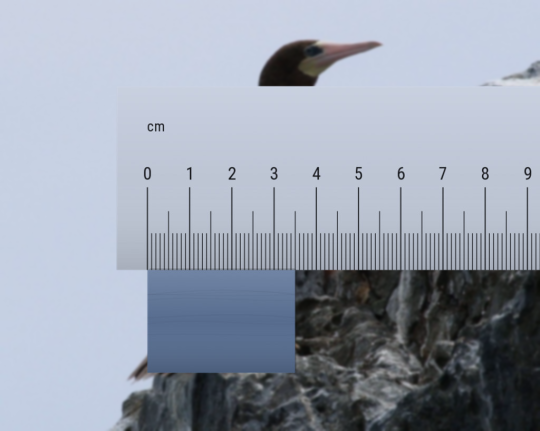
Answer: 3.5; cm
